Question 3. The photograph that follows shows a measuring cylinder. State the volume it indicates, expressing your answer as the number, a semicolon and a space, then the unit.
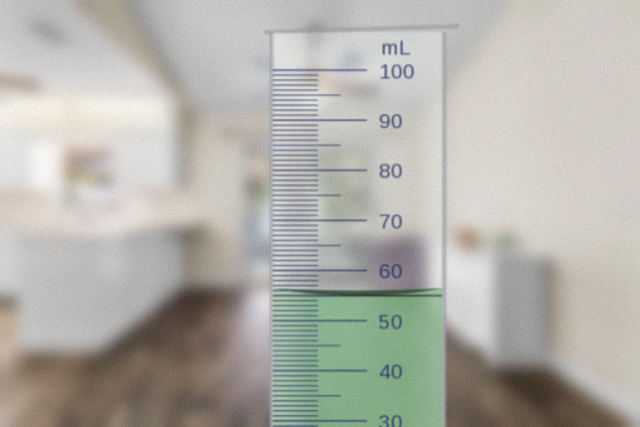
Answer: 55; mL
